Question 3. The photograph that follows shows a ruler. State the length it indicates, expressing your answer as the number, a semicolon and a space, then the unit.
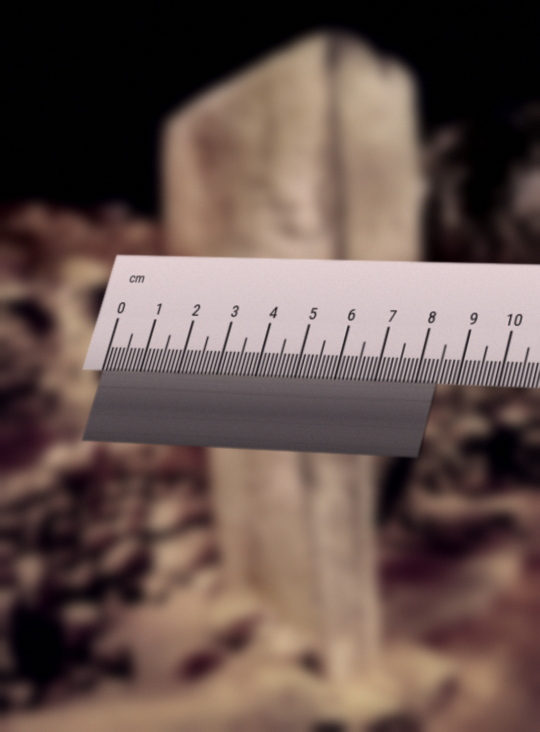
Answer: 8.5; cm
